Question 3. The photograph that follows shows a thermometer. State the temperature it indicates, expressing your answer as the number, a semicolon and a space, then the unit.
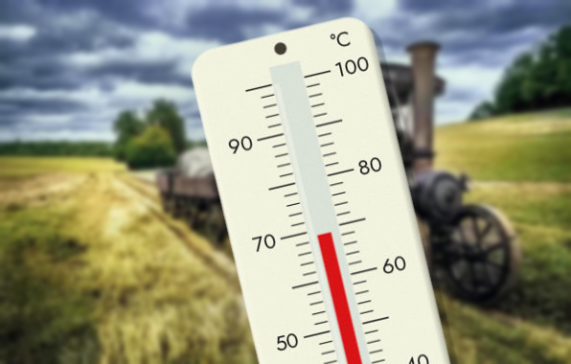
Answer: 69; °C
